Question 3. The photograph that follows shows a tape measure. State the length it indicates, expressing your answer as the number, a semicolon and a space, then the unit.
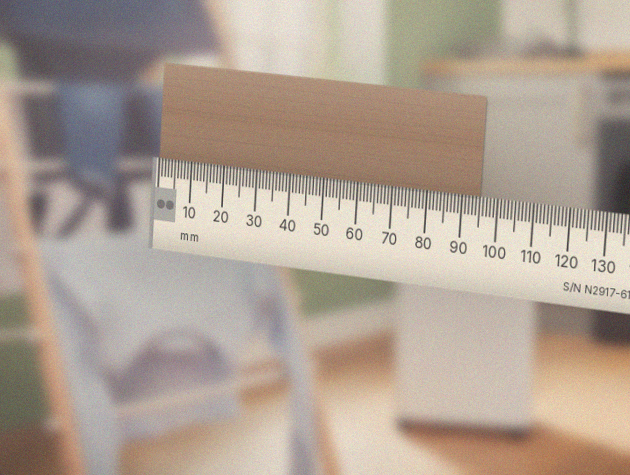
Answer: 95; mm
